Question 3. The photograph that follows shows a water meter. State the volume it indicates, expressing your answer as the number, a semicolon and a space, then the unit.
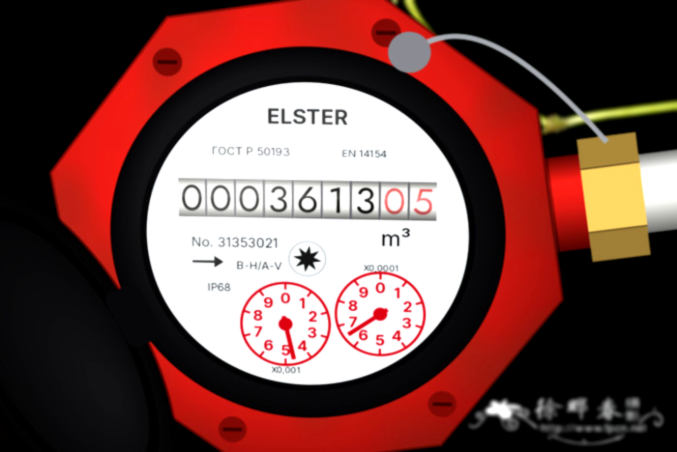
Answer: 3613.0546; m³
